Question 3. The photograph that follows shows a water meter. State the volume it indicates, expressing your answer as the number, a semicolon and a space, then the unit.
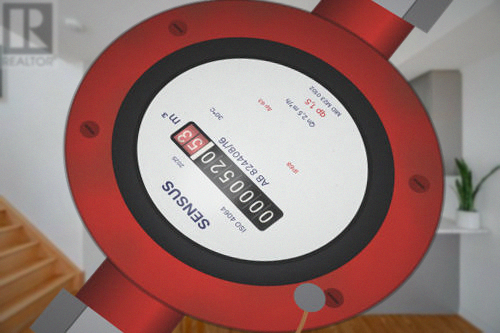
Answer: 520.53; m³
